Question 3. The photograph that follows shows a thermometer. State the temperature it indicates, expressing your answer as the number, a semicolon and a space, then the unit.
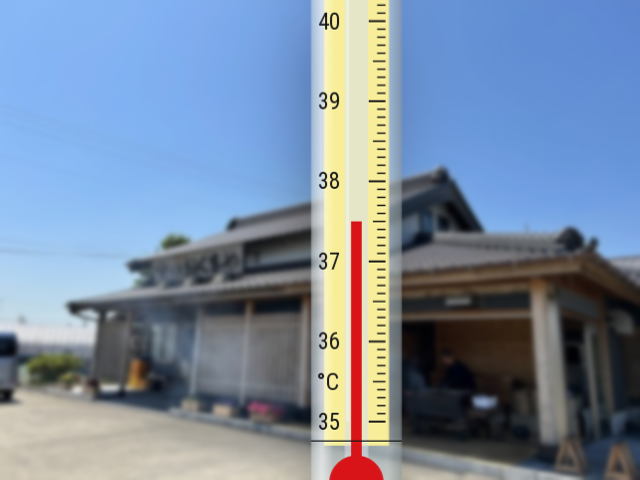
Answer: 37.5; °C
